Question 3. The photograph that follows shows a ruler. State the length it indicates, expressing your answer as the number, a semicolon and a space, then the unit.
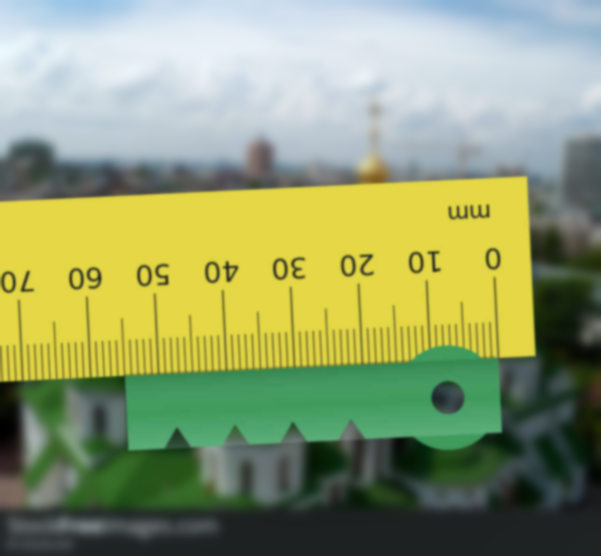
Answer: 55; mm
